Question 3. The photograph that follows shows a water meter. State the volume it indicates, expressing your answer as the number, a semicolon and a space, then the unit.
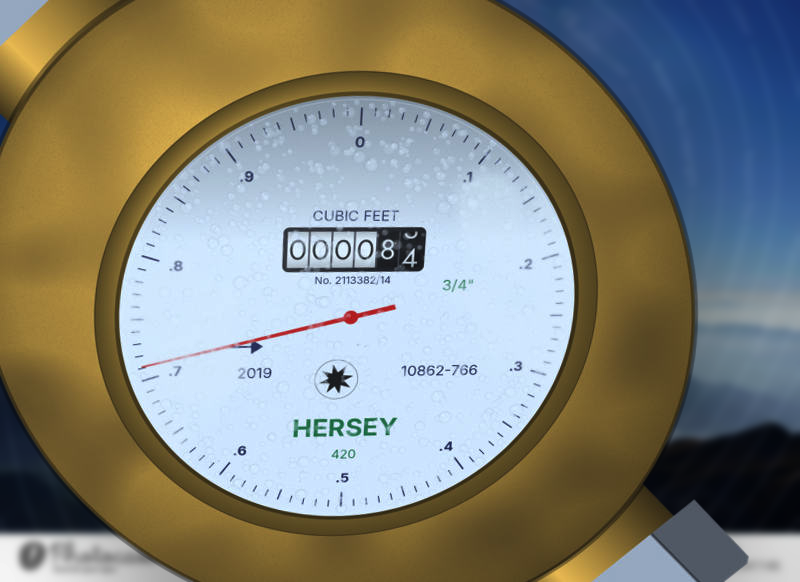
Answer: 83.71; ft³
